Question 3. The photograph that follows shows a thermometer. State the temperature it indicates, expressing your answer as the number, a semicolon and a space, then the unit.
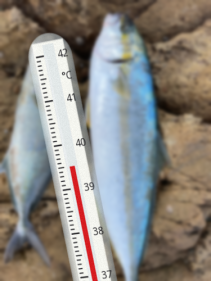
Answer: 39.5; °C
